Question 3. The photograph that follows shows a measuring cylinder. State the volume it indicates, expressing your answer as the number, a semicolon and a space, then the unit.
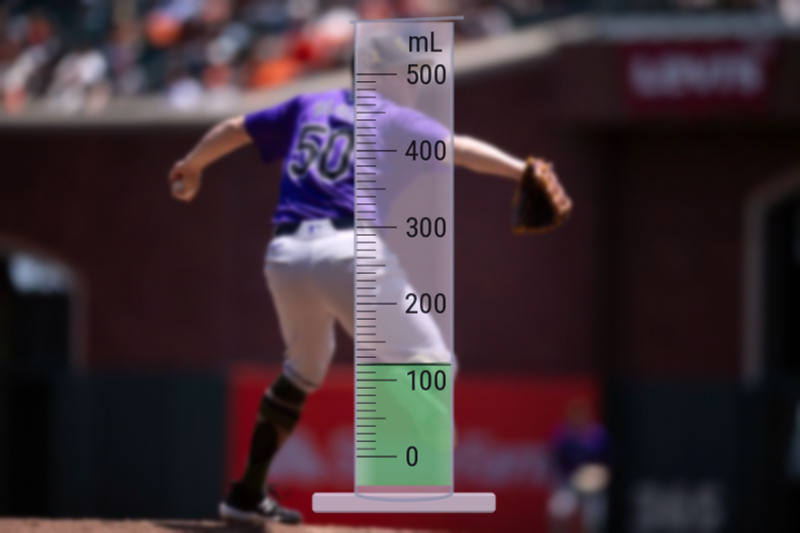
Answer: 120; mL
